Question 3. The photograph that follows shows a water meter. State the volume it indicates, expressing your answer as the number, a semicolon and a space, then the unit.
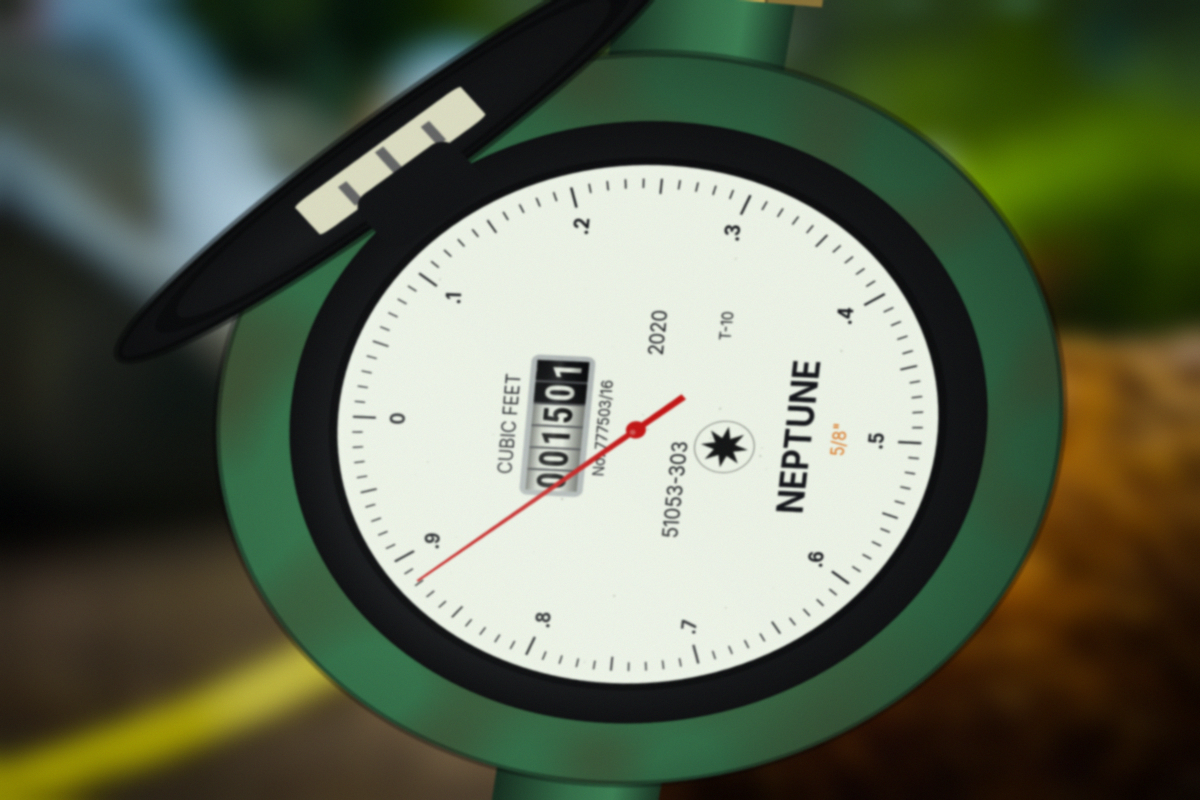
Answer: 1500.88; ft³
